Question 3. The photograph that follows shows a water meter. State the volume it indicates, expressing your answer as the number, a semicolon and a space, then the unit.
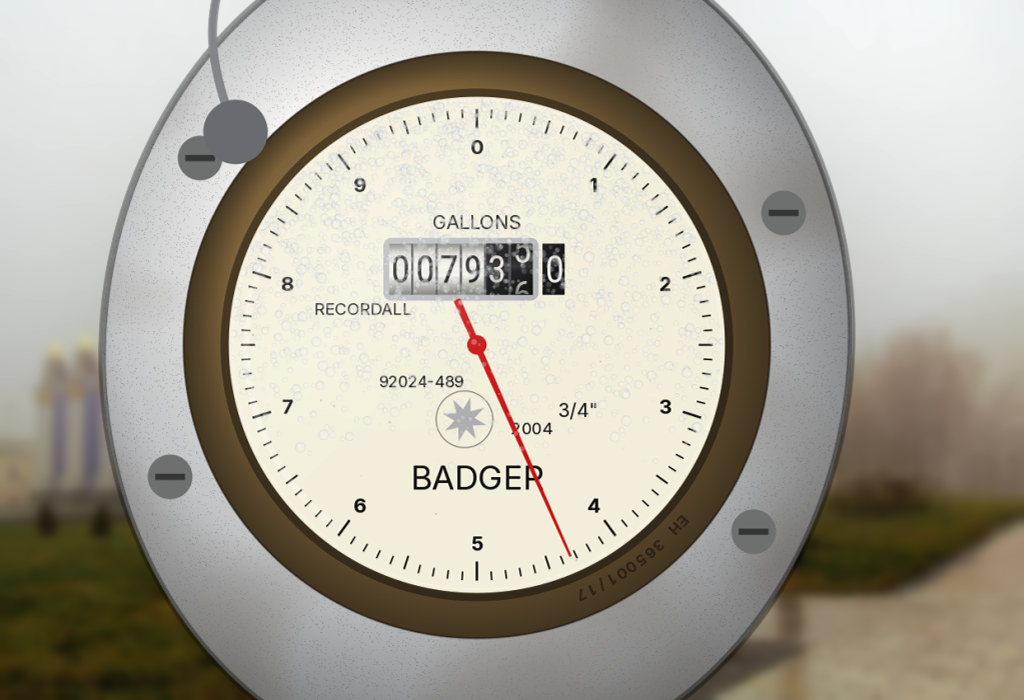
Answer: 79354.3; gal
